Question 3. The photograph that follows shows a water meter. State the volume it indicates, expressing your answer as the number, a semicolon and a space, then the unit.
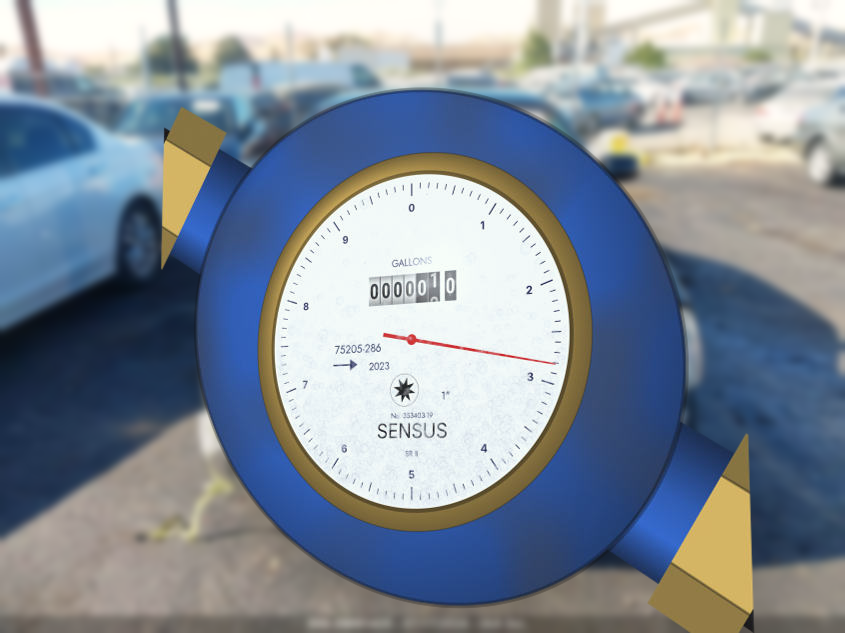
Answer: 12.8; gal
